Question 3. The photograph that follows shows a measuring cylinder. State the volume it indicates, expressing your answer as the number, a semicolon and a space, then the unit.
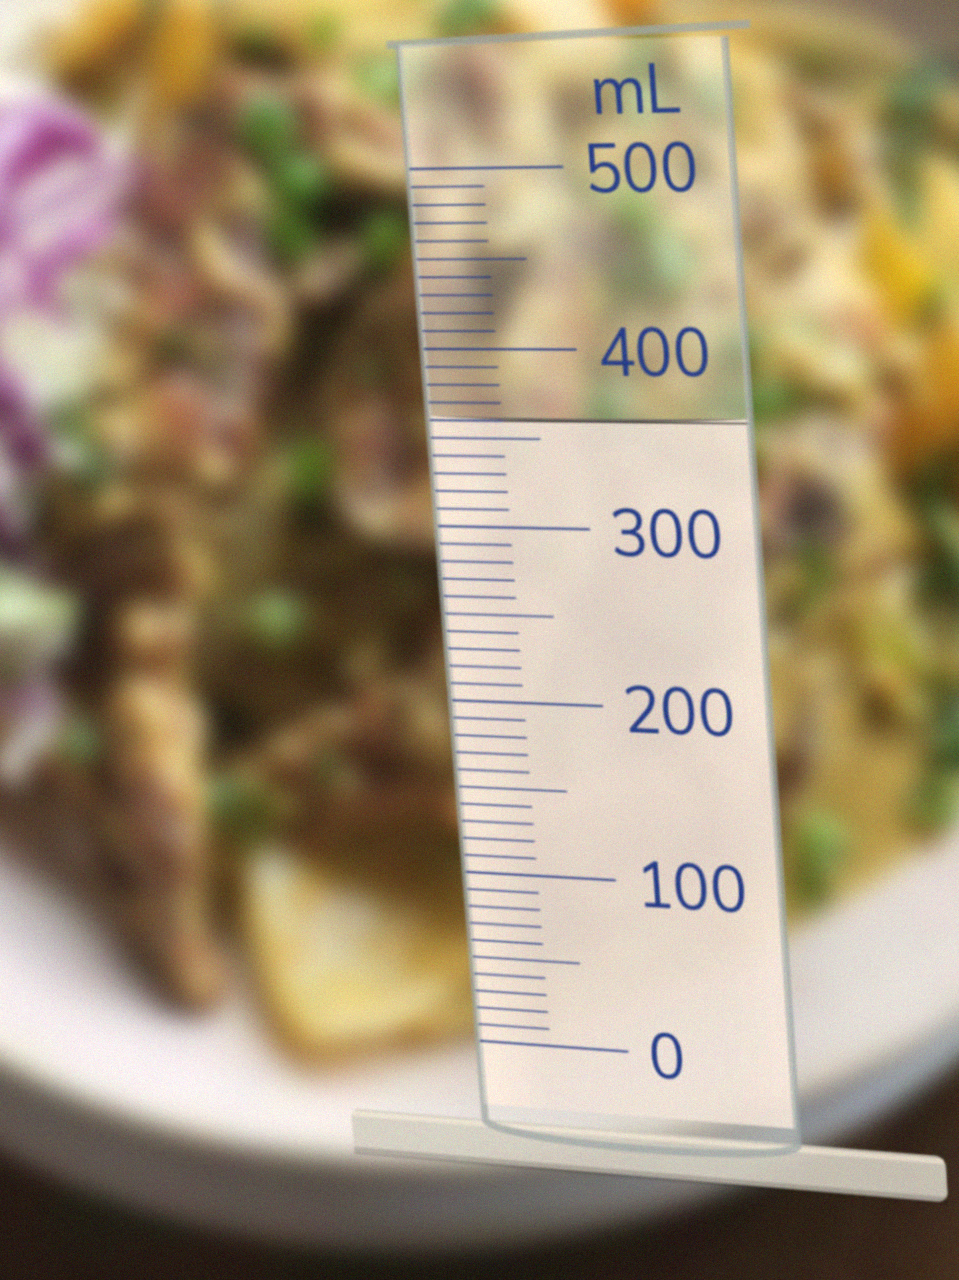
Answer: 360; mL
